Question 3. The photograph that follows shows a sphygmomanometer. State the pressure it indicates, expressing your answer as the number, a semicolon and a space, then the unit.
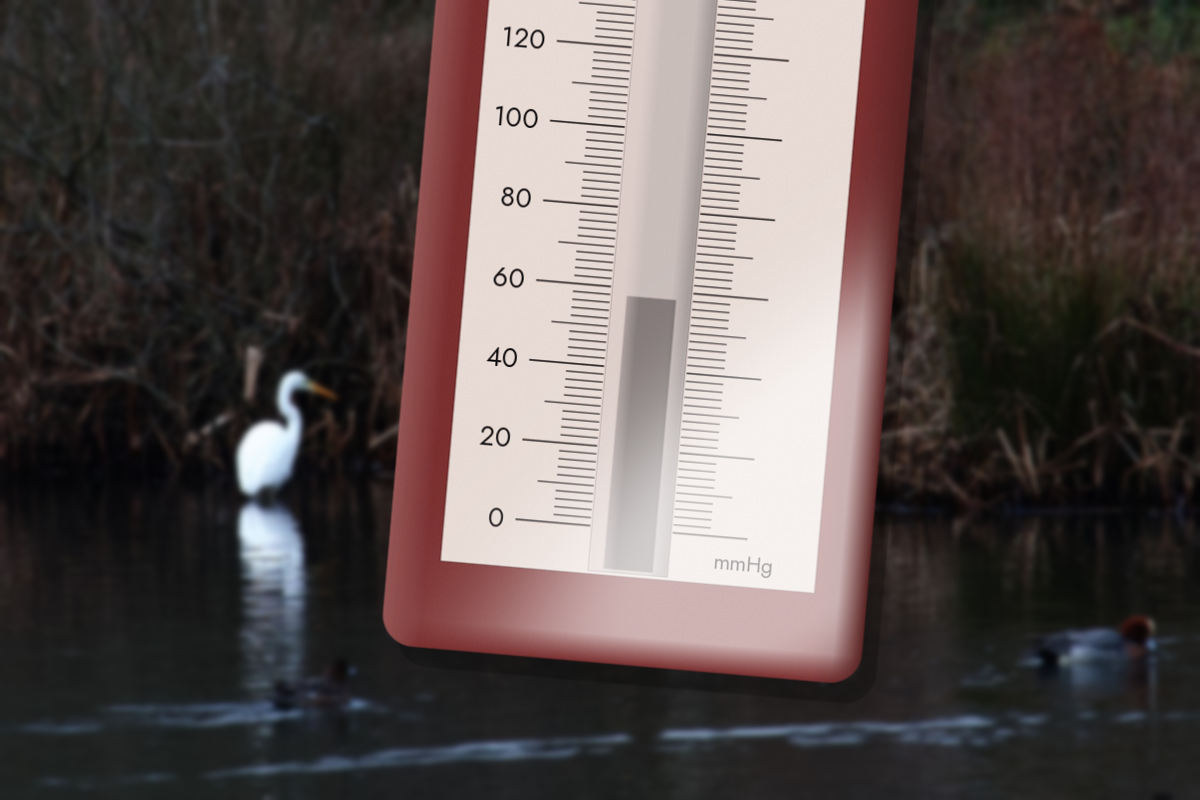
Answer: 58; mmHg
